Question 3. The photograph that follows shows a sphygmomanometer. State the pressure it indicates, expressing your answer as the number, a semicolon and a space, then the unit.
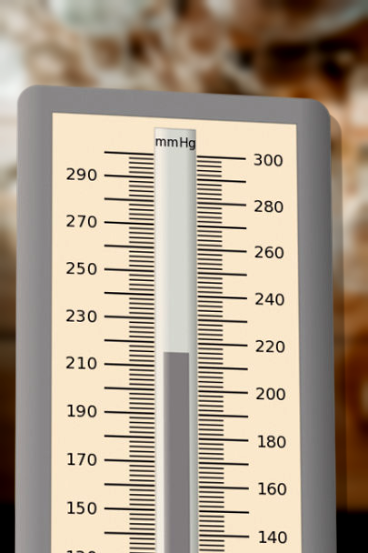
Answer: 216; mmHg
